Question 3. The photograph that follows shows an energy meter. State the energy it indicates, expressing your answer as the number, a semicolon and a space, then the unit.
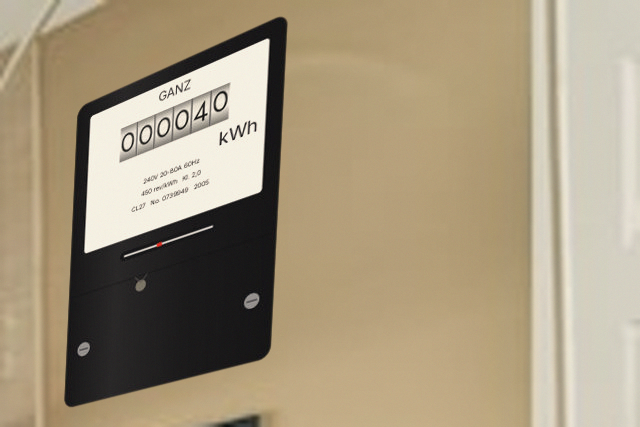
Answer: 40; kWh
